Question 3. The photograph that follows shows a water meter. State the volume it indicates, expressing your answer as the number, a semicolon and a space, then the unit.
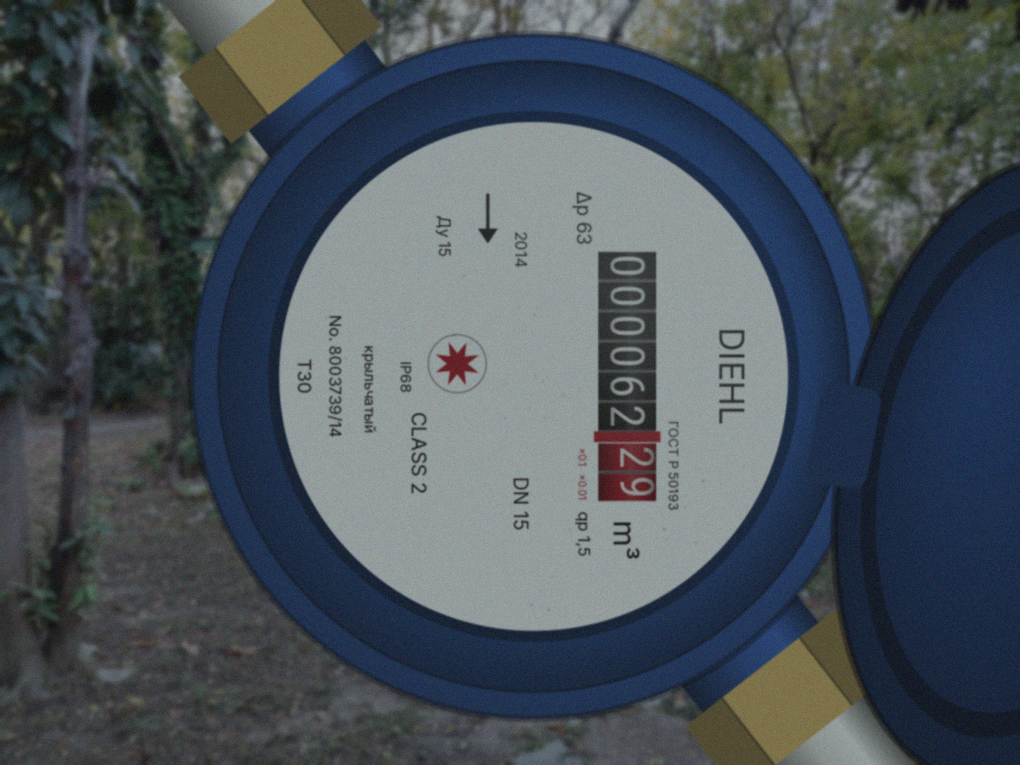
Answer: 62.29; m³
